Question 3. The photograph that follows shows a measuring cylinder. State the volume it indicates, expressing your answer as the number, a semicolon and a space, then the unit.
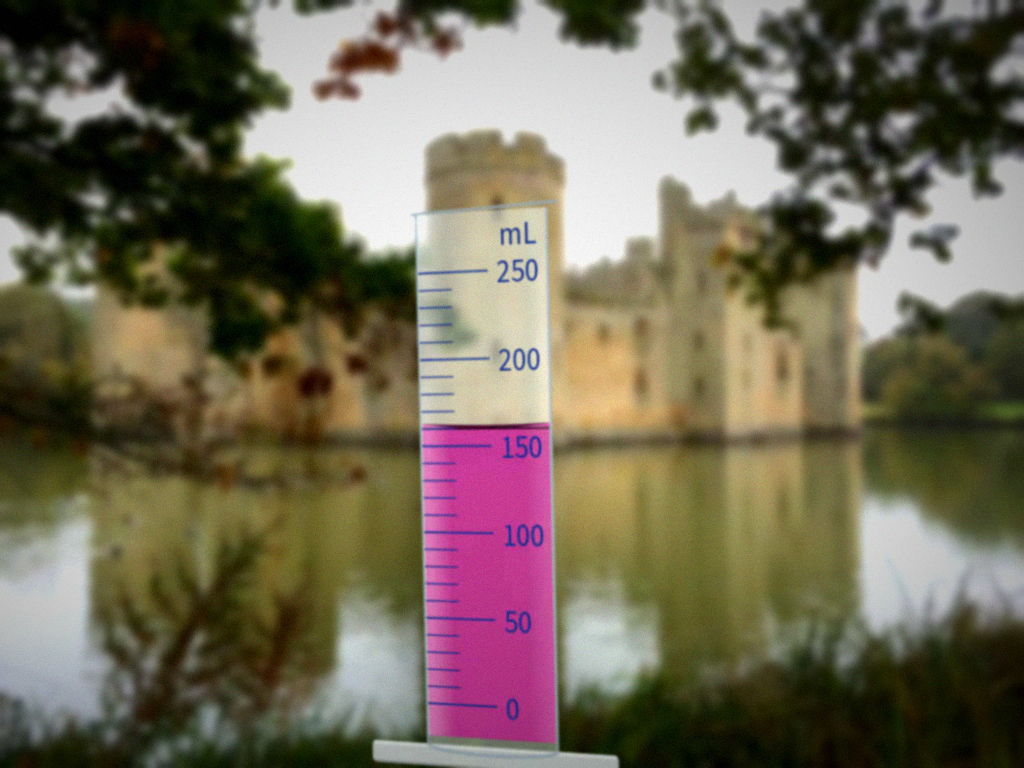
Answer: 160; mL
